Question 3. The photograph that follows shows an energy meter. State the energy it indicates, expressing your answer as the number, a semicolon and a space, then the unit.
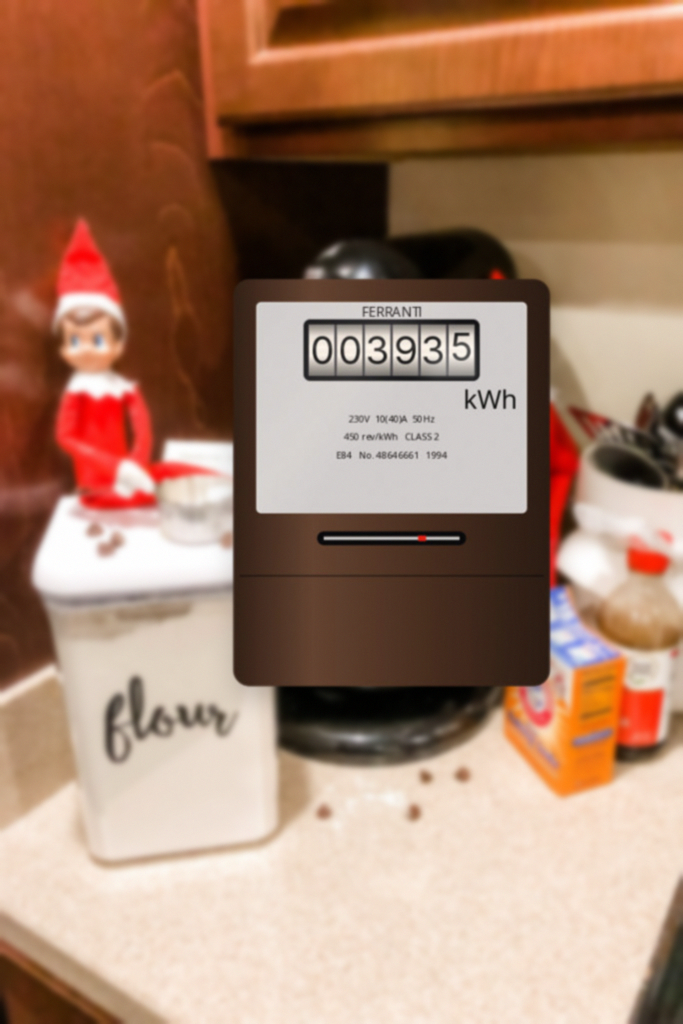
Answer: 3935; kWh
